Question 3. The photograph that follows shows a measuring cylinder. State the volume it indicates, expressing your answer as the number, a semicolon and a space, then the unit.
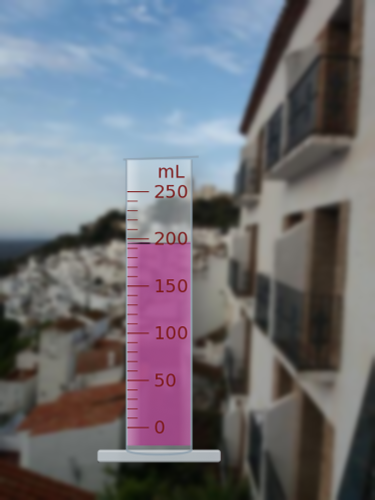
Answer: 195; mL
